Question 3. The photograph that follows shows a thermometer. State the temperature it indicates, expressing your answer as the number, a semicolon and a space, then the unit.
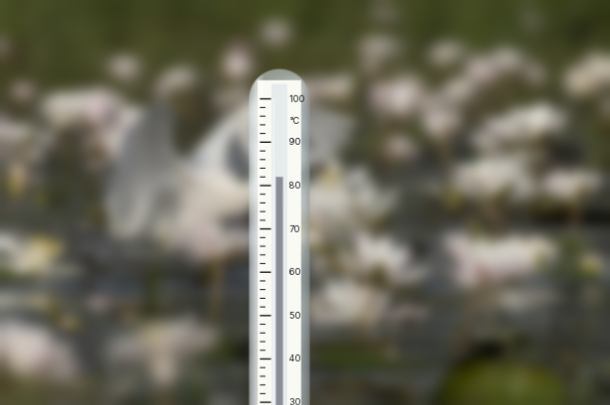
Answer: 82; °C
